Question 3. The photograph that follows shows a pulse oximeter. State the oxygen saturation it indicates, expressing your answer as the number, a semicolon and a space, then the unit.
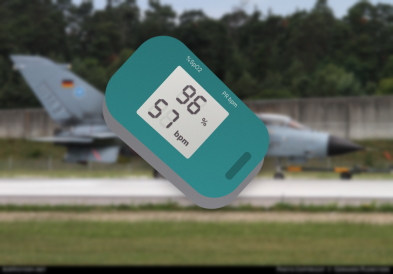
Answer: 96; %
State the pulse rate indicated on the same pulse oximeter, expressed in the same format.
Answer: 57; bpm
